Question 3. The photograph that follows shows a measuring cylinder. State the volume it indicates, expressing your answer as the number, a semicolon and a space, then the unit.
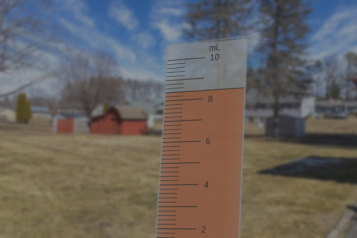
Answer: 8.4; mL
